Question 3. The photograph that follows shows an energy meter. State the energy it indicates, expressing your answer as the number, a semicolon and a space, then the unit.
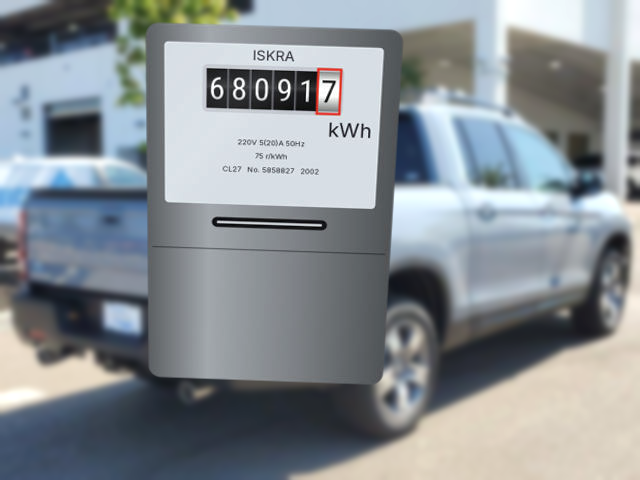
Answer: 68091.7; kWh
